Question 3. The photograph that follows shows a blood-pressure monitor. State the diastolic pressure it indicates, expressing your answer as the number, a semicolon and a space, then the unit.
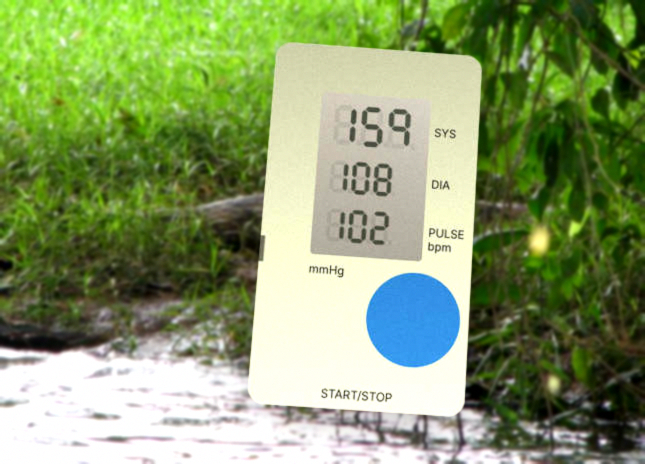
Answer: 108; mmHg
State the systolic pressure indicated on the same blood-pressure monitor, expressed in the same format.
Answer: 159; mmHg
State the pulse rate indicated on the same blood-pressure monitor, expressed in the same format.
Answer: 102; bpm
